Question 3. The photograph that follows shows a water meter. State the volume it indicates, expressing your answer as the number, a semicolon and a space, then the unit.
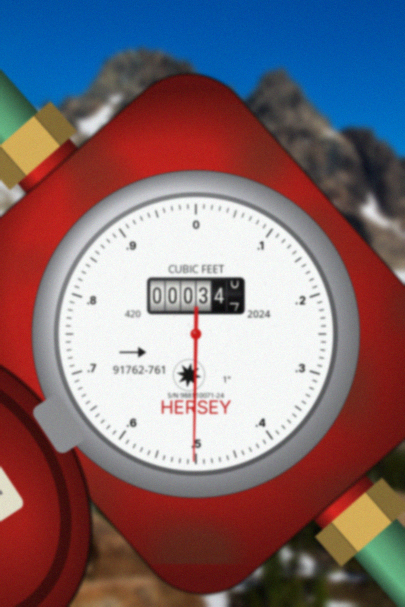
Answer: 346.50; ft³
